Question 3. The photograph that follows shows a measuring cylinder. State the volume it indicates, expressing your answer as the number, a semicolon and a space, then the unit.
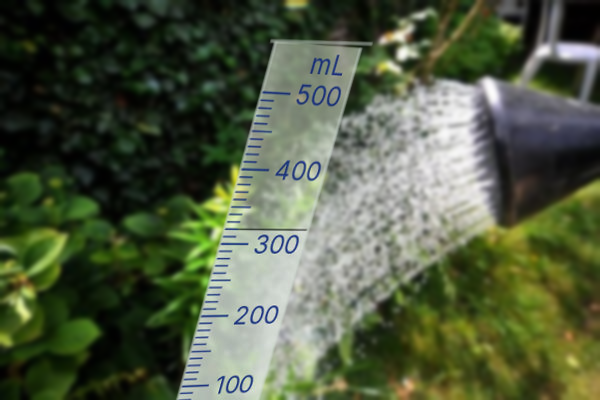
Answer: 320; mL
